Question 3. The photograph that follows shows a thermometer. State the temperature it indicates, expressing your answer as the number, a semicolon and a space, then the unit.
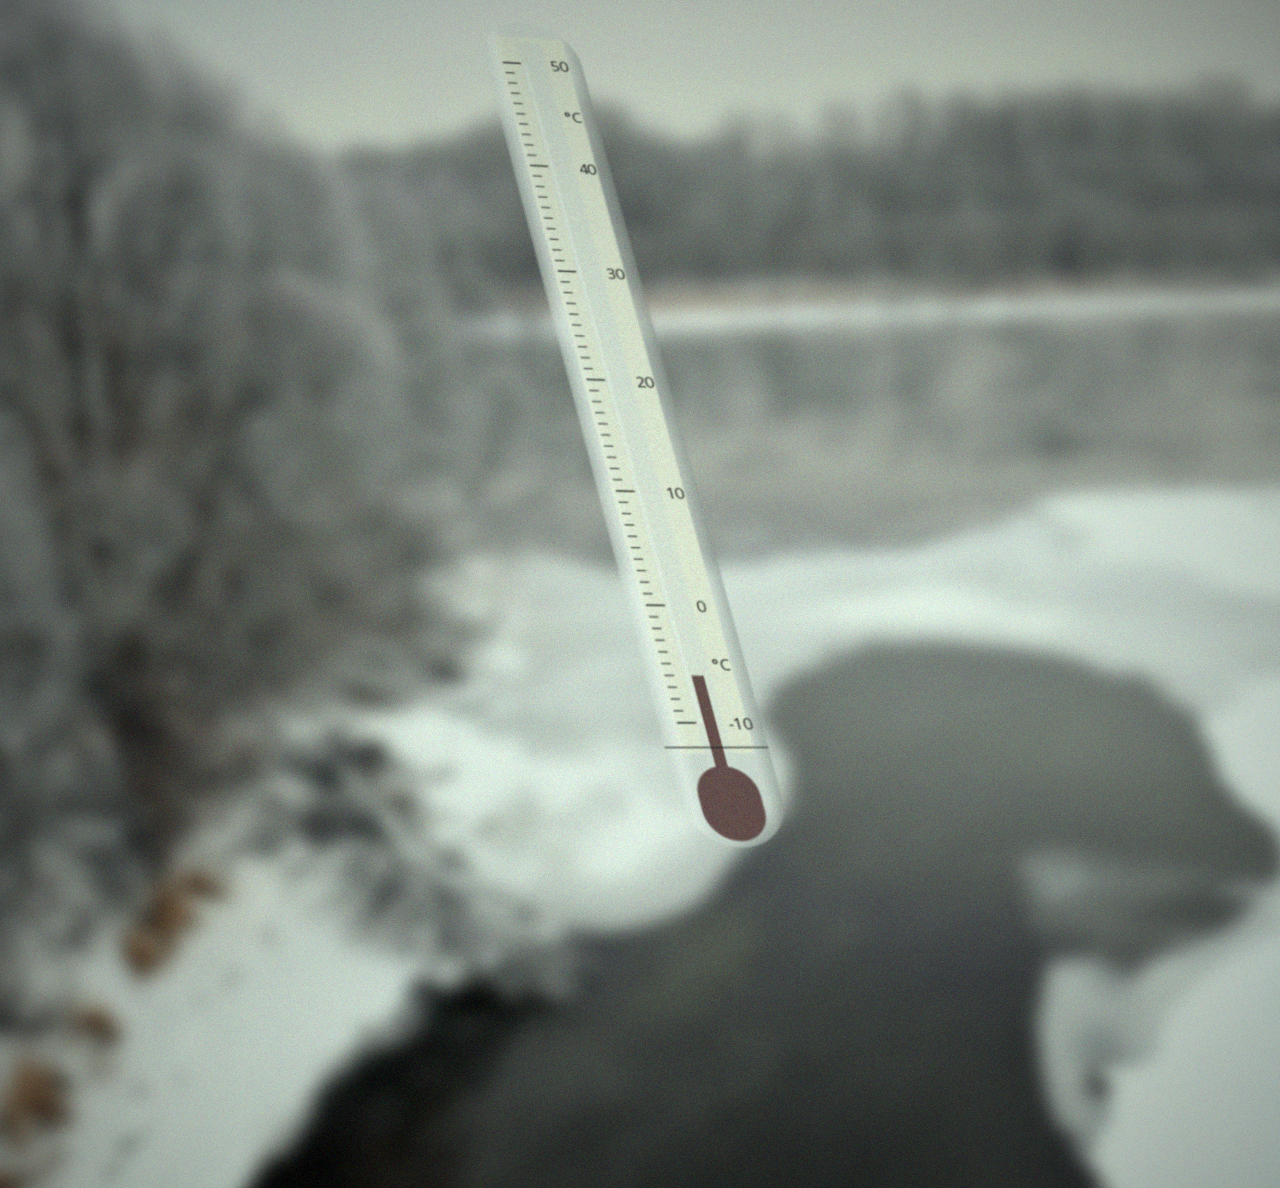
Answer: -6; °C
